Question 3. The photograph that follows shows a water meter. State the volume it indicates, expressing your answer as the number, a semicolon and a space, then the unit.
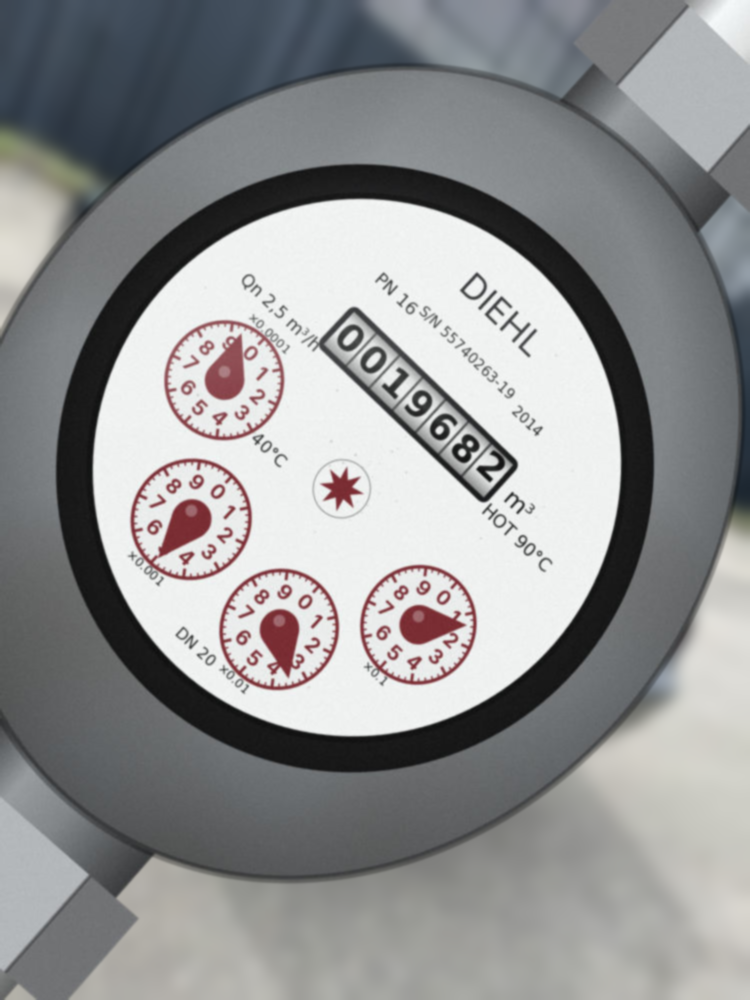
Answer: 19682.1349; m³
